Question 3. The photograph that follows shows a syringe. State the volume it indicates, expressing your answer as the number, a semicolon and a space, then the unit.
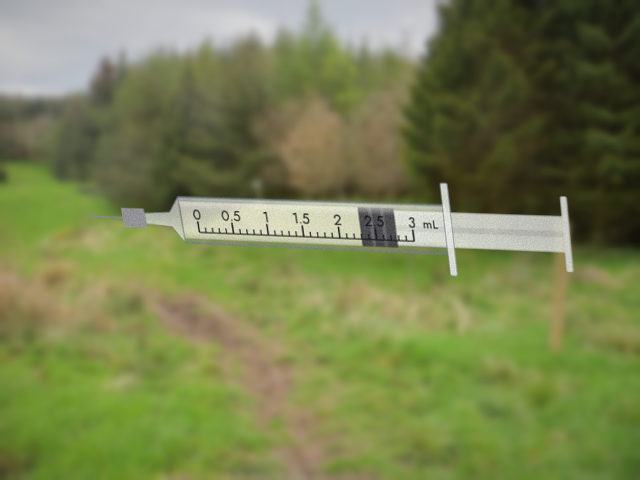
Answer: 2.3; mL
